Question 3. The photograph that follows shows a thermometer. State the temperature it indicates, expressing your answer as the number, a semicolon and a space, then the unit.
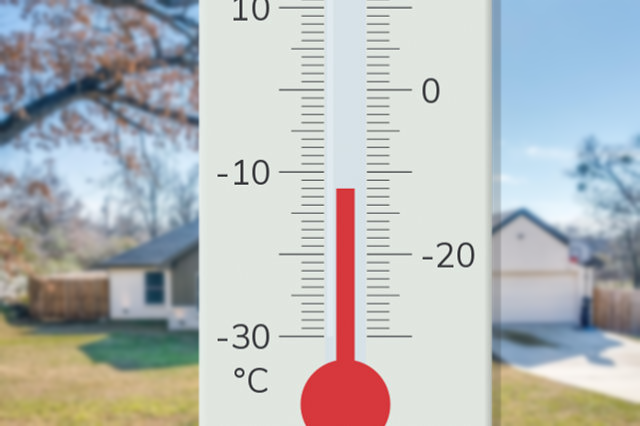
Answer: -12; °C
